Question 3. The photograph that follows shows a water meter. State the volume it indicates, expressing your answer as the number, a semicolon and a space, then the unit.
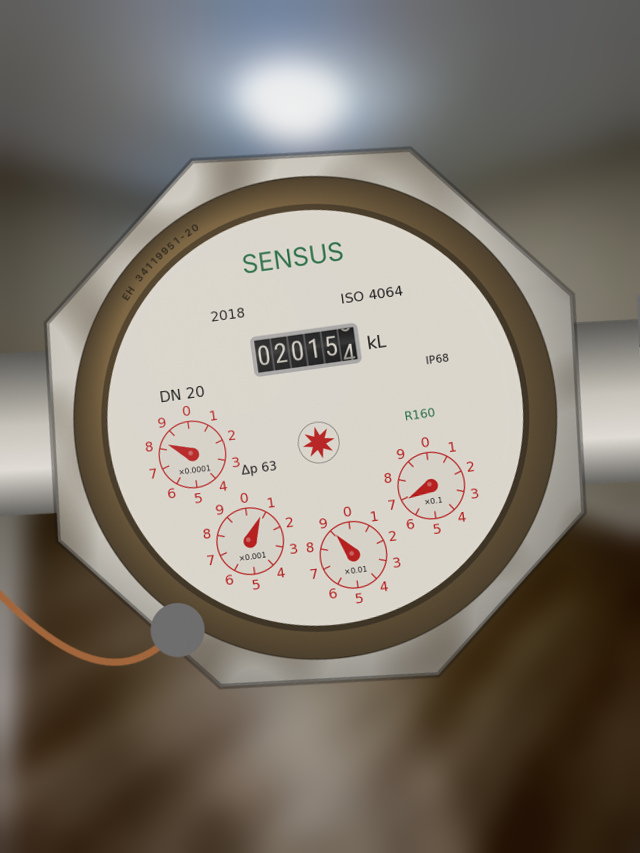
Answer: 20153.6908; kL
